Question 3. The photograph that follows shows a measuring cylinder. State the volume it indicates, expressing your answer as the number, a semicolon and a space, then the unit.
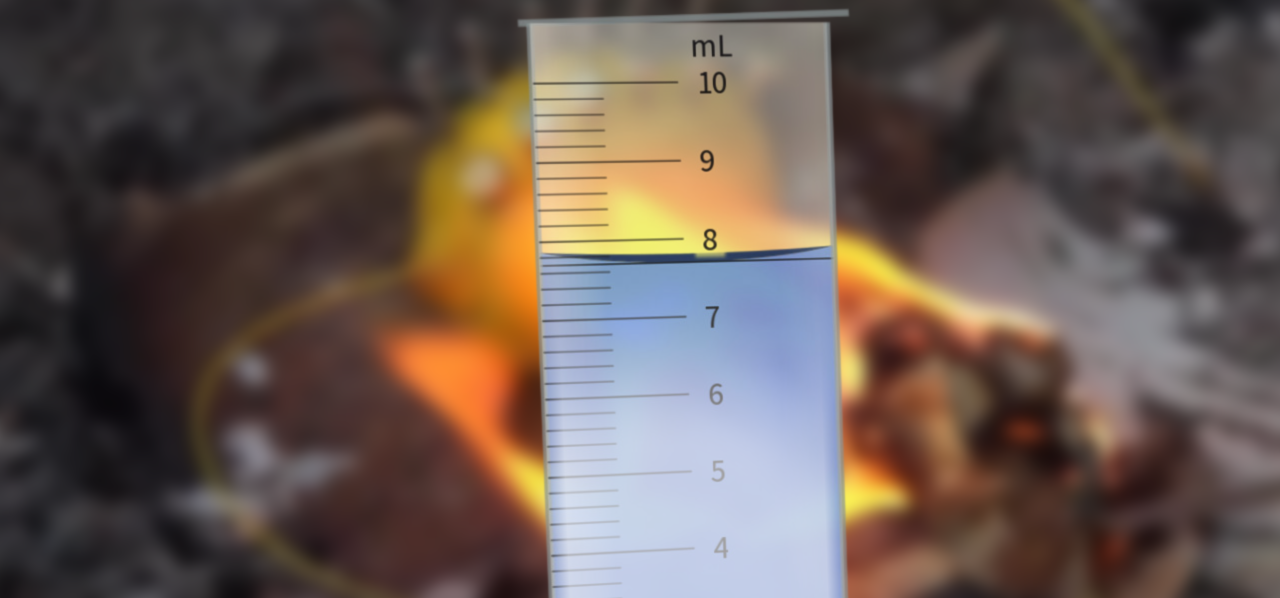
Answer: 7.7; mL
